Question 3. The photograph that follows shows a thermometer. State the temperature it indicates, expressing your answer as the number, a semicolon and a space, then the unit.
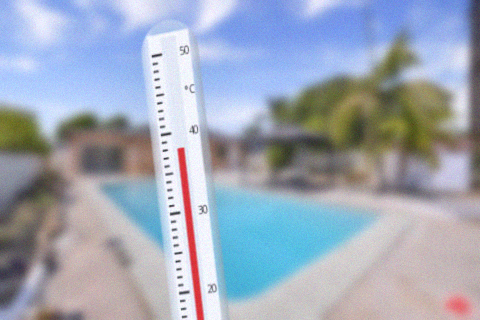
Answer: 38; °C
